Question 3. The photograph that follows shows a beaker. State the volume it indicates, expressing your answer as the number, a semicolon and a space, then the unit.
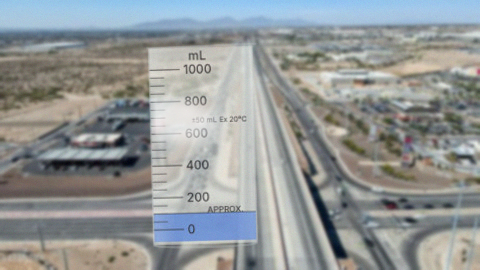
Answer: 100; mL
